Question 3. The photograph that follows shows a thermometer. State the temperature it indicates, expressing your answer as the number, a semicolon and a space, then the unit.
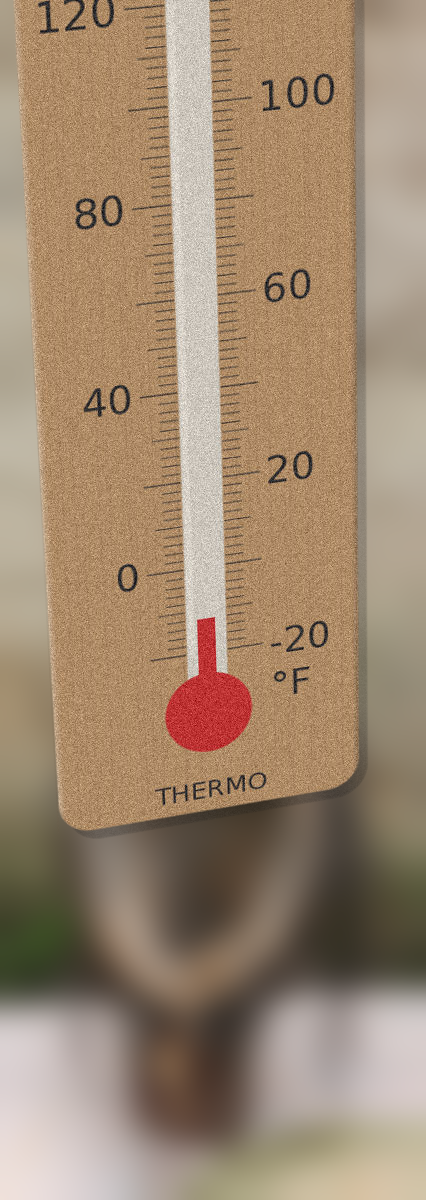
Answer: -12; °F
